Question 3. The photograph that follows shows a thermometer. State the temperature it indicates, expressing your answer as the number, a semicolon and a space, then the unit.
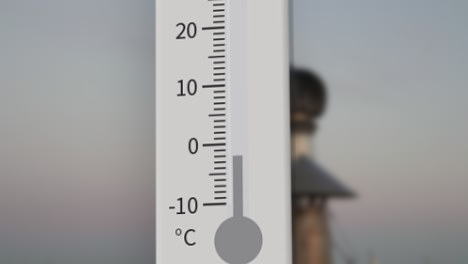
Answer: -2; °C
